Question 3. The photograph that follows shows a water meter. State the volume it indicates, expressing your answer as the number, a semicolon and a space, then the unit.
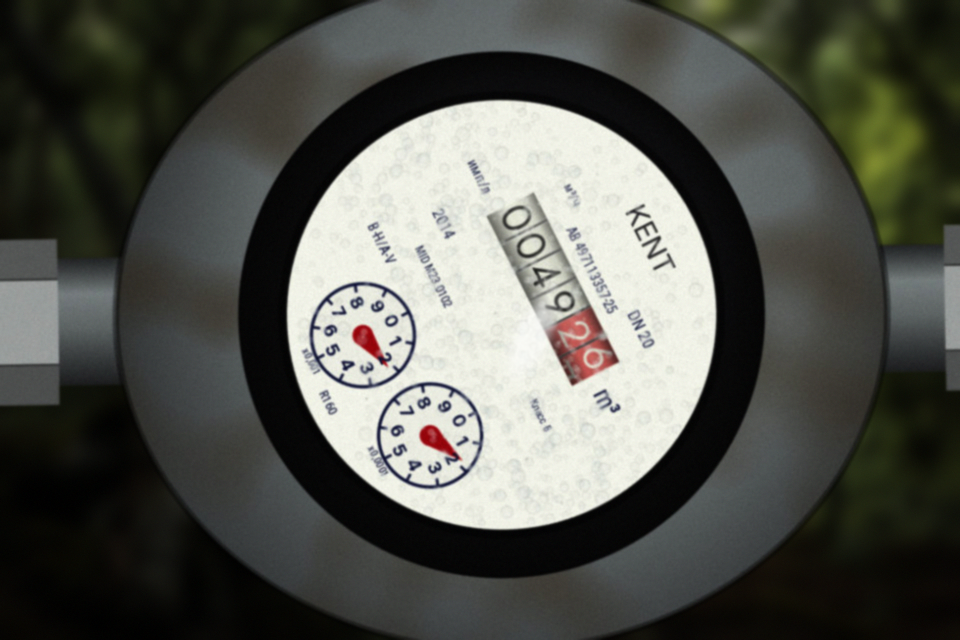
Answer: 49.2621; m³
